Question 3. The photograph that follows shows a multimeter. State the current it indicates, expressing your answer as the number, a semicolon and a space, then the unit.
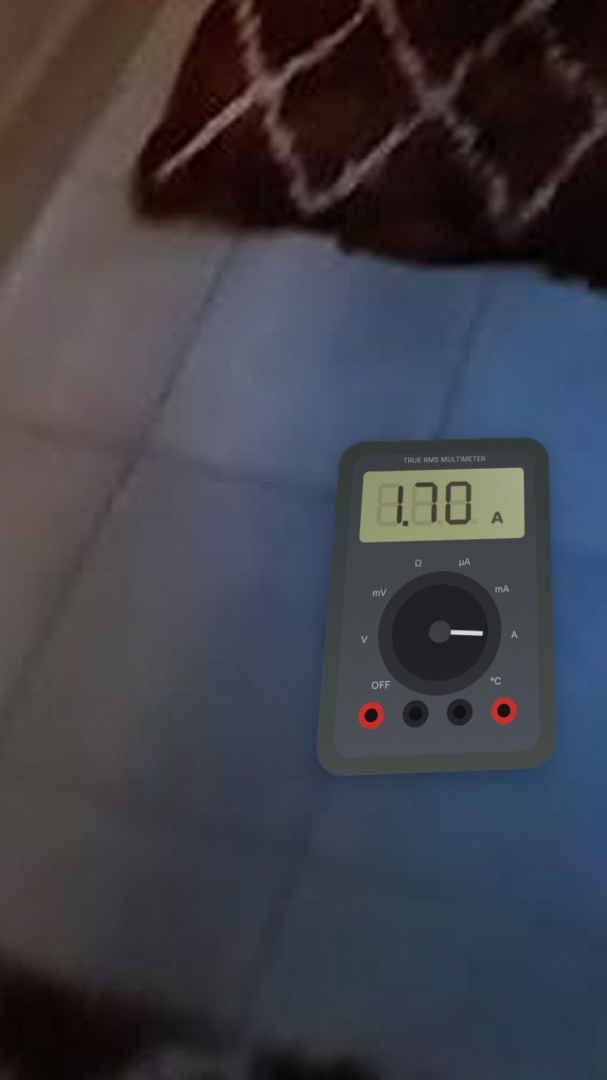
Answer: 1.70; A
